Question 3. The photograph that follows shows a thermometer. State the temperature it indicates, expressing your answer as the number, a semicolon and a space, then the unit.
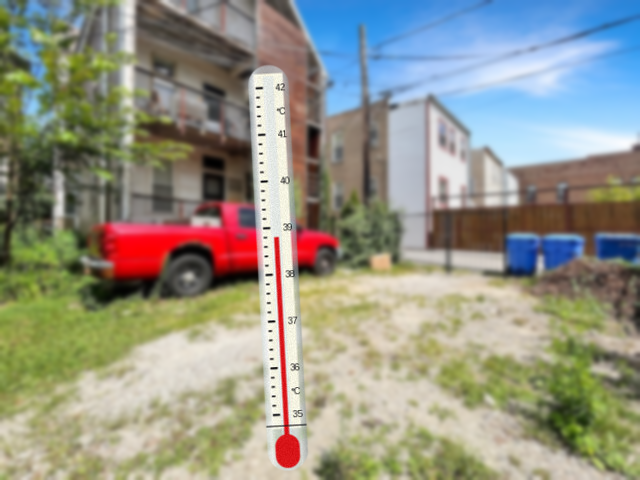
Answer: 38.8; °C
